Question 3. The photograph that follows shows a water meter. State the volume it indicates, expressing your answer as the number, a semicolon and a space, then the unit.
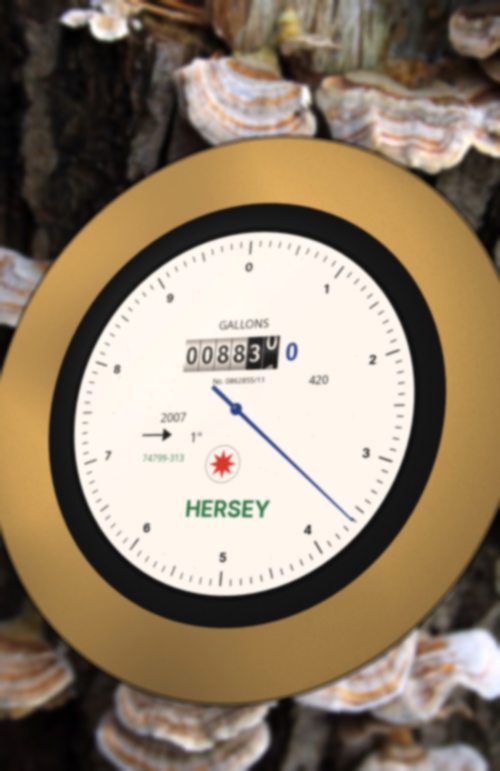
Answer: 88303.6; gal
